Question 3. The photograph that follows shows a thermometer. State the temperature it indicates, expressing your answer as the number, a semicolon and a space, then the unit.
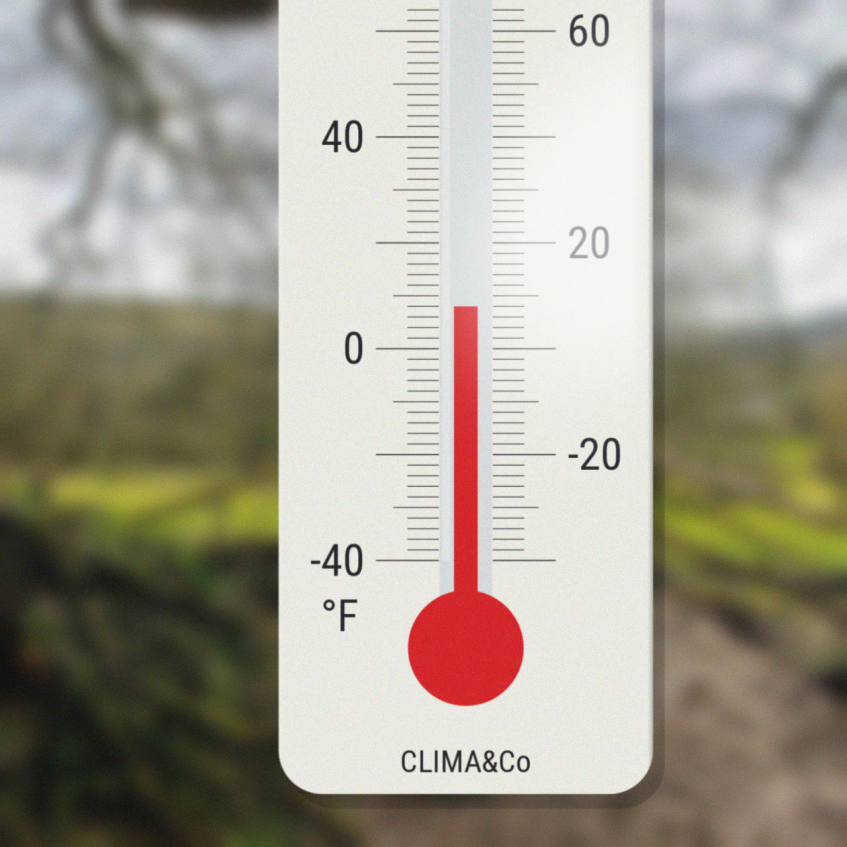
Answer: 8; °F
